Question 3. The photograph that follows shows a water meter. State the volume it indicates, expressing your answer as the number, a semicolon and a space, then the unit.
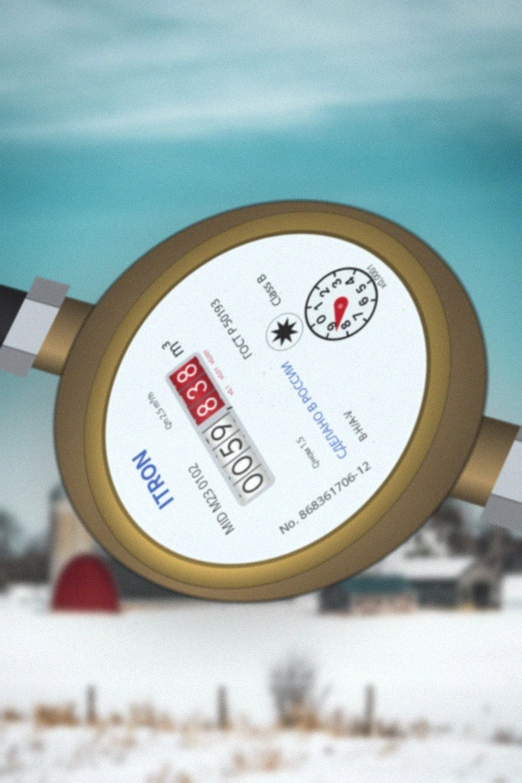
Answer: 59.8388; m³
